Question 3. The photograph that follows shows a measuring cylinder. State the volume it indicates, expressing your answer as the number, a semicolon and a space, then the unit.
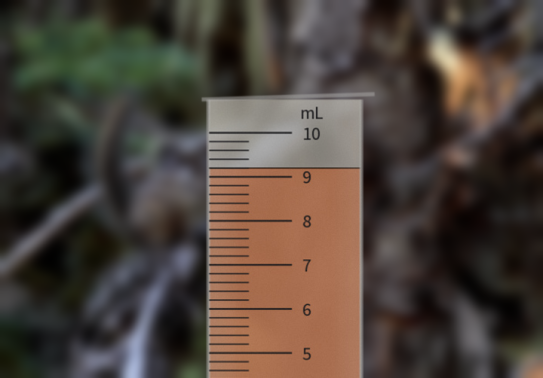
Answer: 9.2; mL
